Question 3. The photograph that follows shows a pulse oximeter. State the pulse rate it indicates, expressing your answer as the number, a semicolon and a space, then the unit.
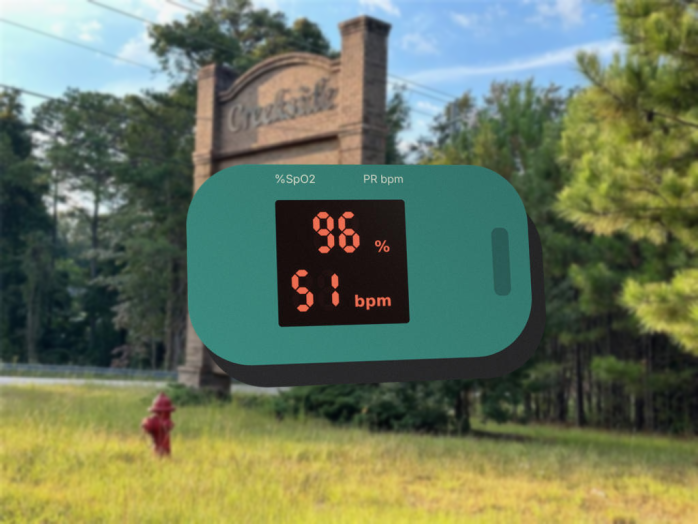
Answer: 51; bpm
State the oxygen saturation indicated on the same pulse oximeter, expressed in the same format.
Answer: 96; %
